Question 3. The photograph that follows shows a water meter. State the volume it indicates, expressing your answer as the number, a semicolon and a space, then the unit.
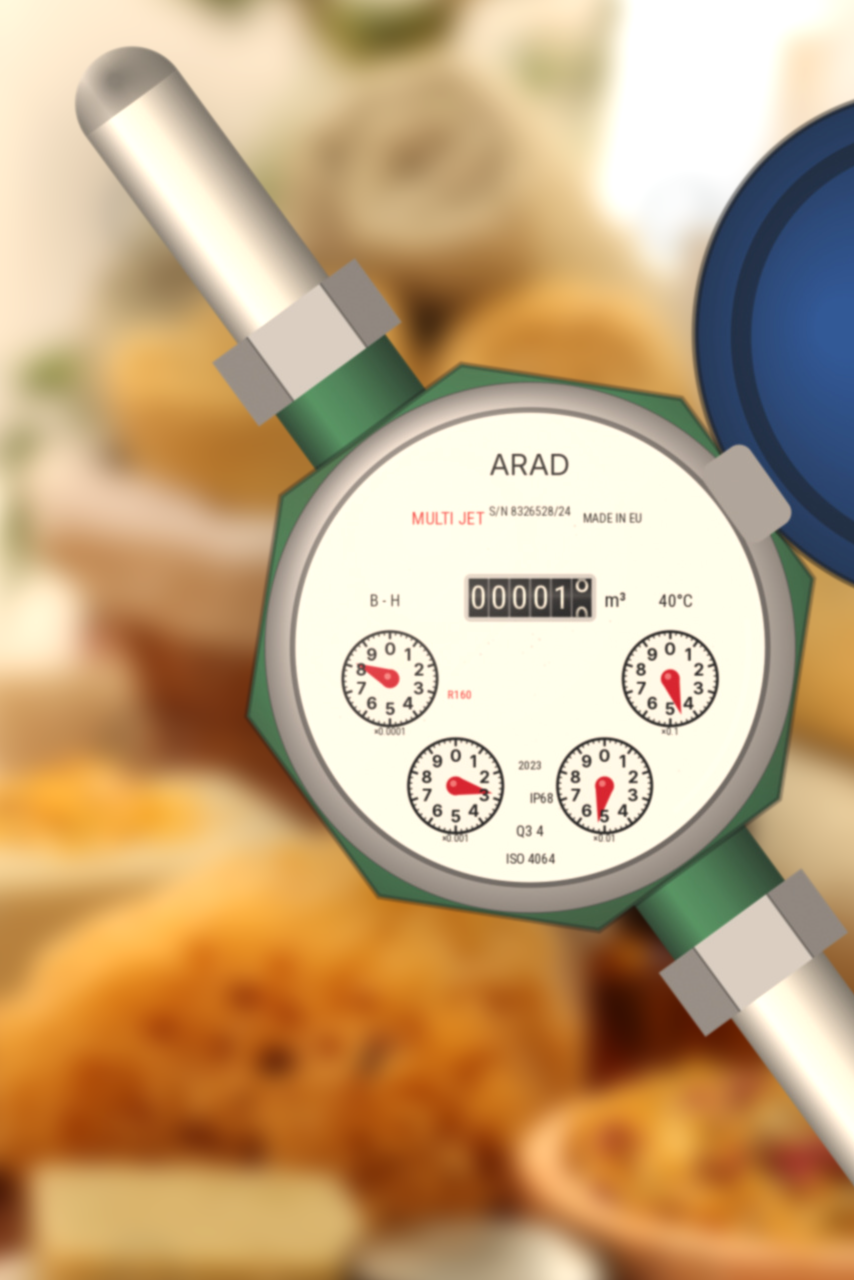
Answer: 18.4528; m³
